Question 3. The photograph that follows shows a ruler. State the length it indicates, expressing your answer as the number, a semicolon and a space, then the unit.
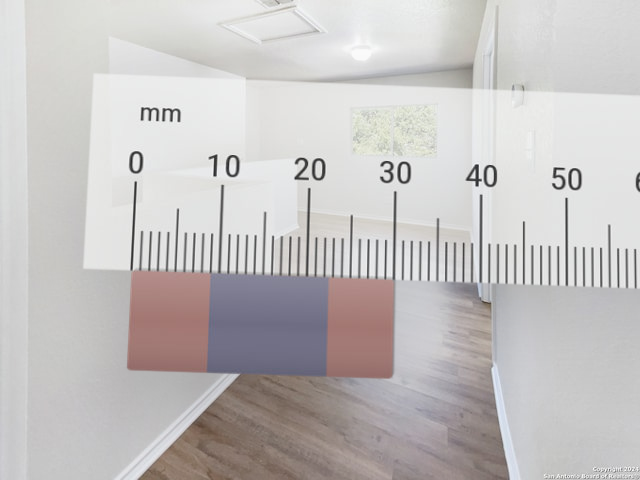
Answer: 30; mm
